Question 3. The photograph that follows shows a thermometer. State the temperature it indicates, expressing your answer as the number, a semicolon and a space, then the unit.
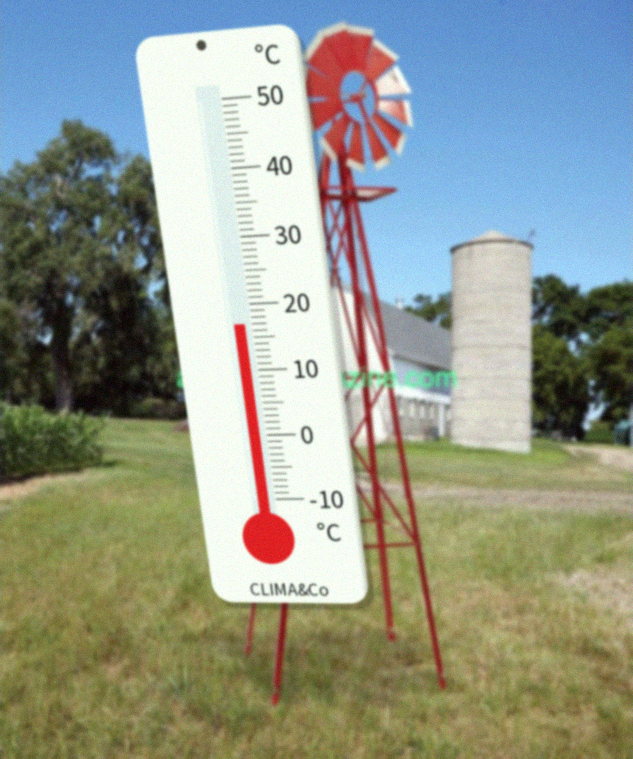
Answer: 17; °C
